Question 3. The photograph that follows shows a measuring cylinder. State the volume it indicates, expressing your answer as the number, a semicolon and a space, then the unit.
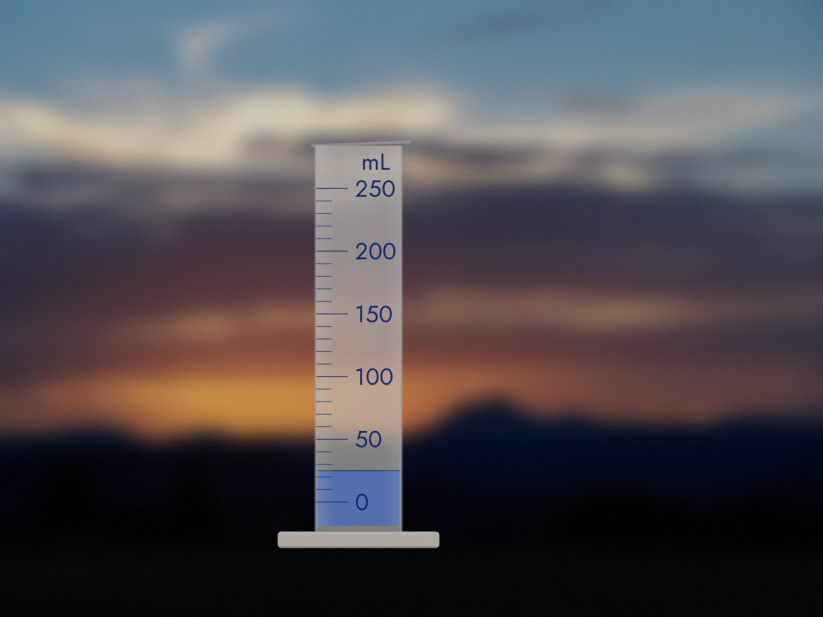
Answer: 25; mL
